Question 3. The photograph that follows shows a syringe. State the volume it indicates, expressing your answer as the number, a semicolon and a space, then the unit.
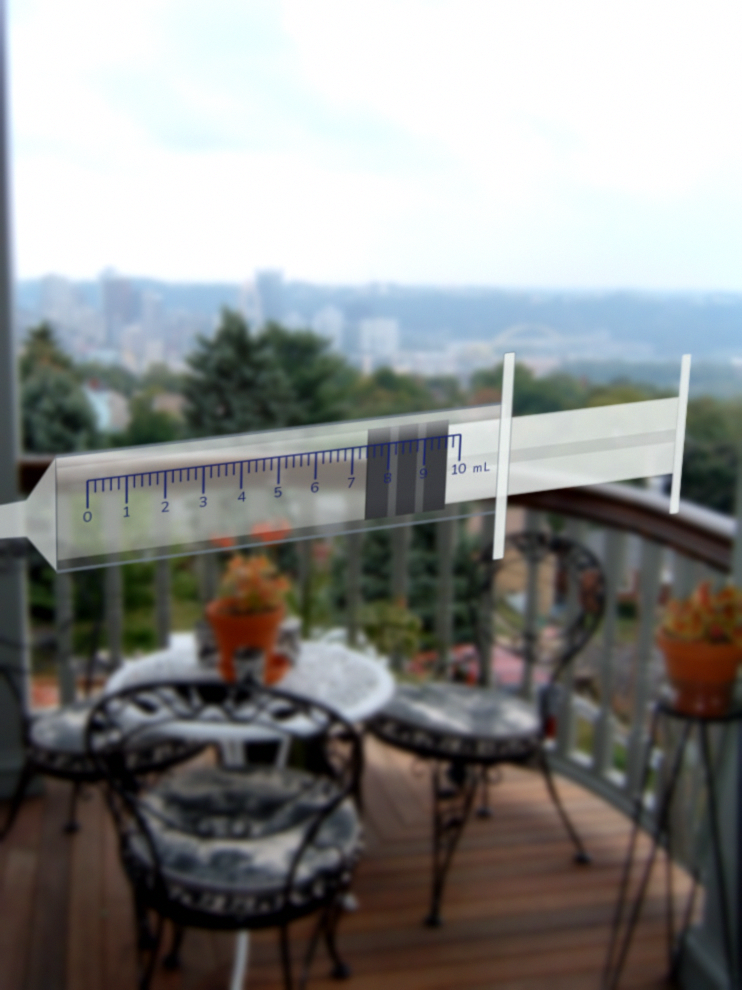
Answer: 7.4; mL
